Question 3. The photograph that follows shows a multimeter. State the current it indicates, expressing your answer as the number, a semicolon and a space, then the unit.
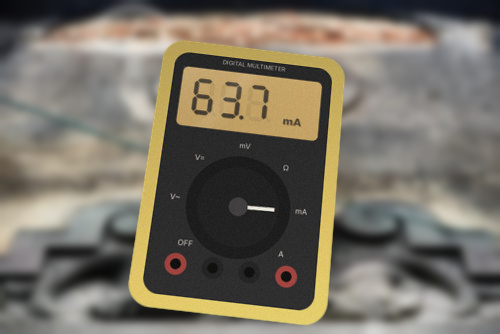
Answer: 63.7; mA
